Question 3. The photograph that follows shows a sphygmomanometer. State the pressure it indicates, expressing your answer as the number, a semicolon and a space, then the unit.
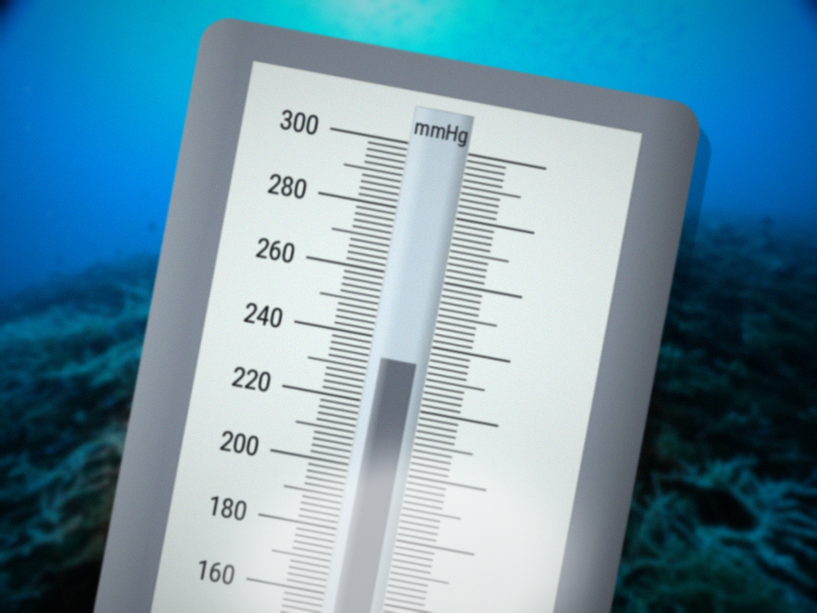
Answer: 234; mmHg
